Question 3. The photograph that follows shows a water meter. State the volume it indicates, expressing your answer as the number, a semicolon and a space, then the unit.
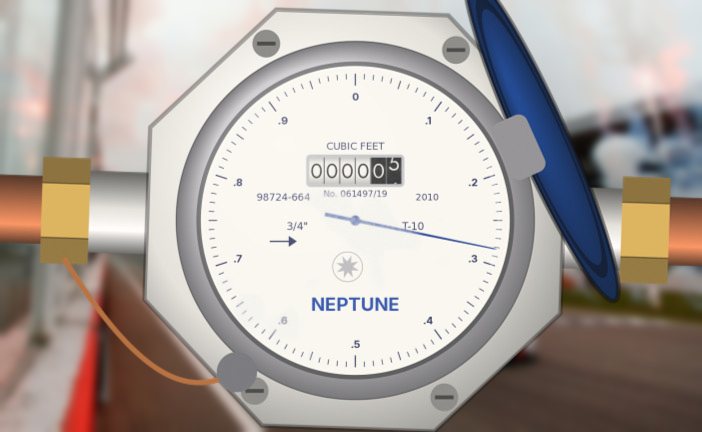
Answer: 5.28; ft³
